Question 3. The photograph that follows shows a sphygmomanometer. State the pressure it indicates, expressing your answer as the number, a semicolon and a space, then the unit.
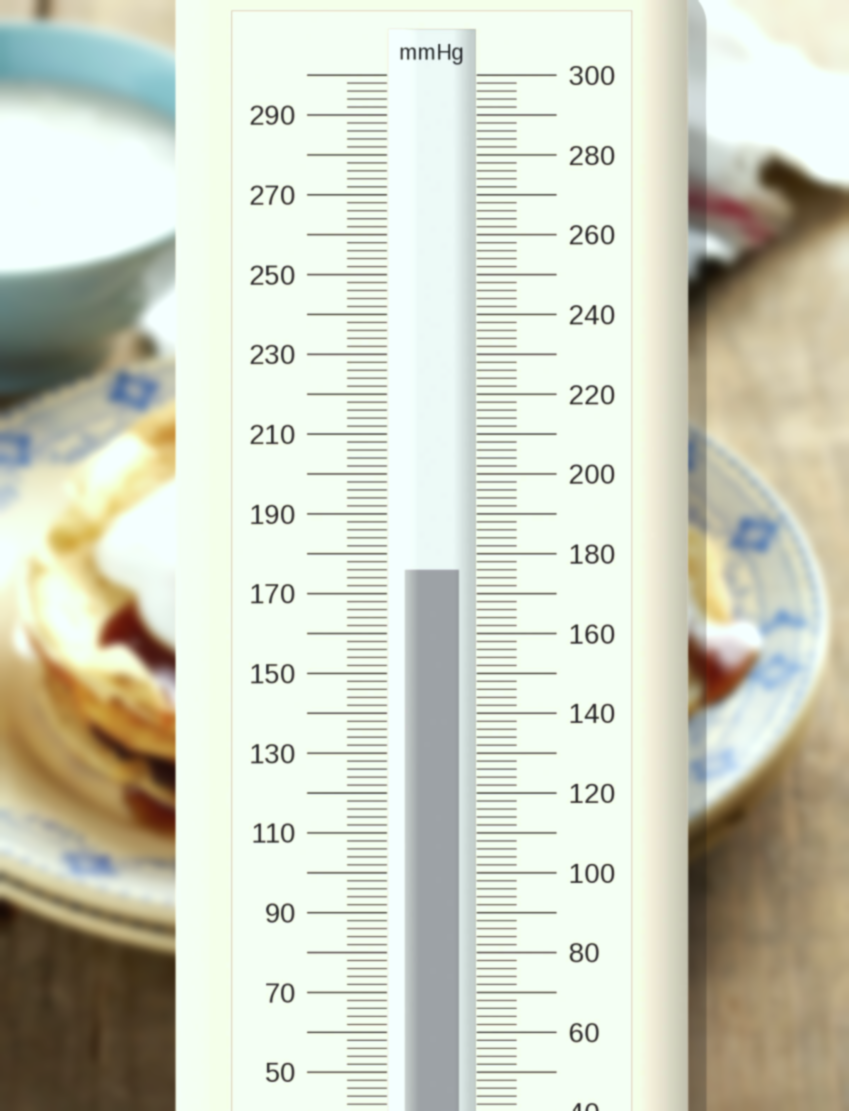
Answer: 176; mmHg
